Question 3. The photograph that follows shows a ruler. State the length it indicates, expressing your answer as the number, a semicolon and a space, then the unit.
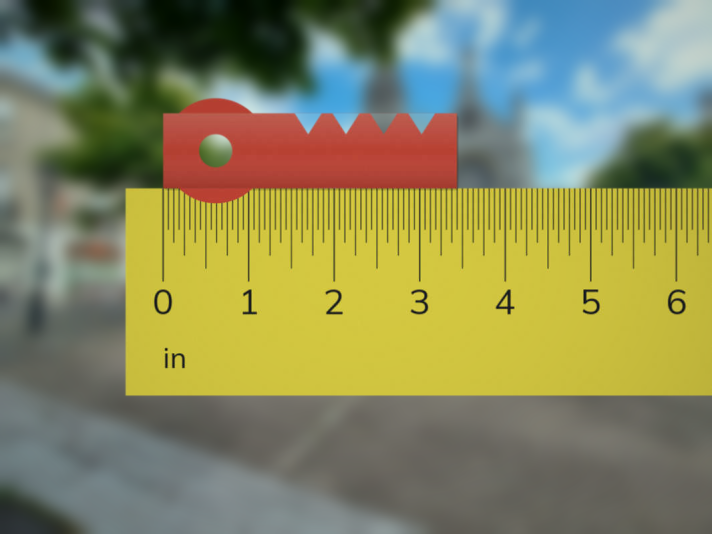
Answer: 3.4375; in
